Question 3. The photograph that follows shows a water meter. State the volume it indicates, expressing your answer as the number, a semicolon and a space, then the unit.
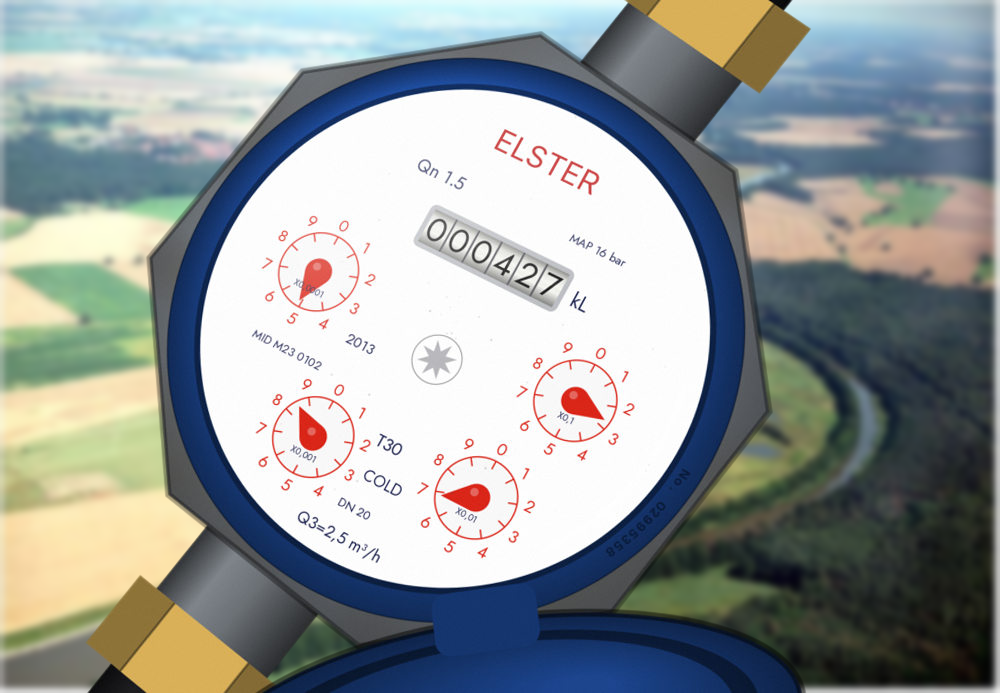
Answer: 427.2685; kL
